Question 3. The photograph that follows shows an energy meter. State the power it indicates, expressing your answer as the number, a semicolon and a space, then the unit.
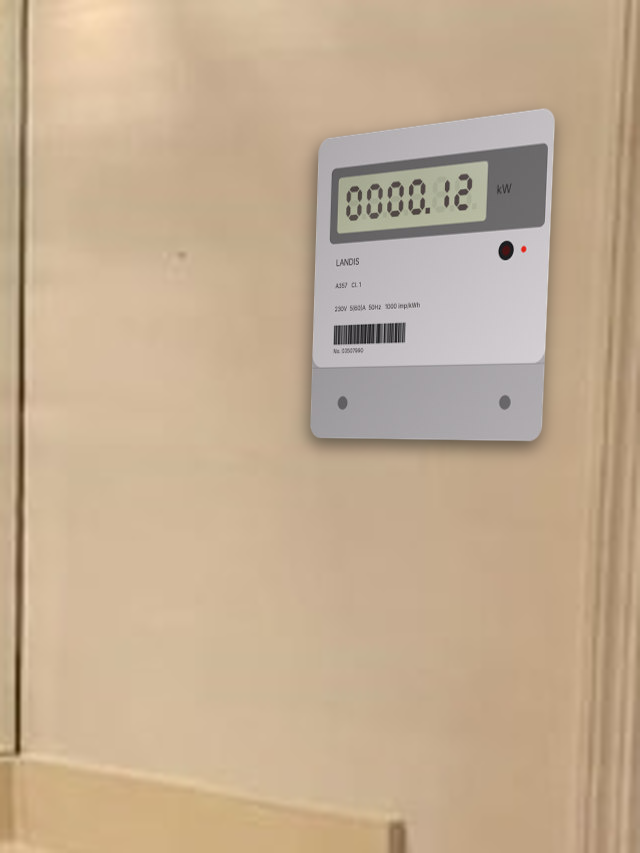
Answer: 0.12; kW
